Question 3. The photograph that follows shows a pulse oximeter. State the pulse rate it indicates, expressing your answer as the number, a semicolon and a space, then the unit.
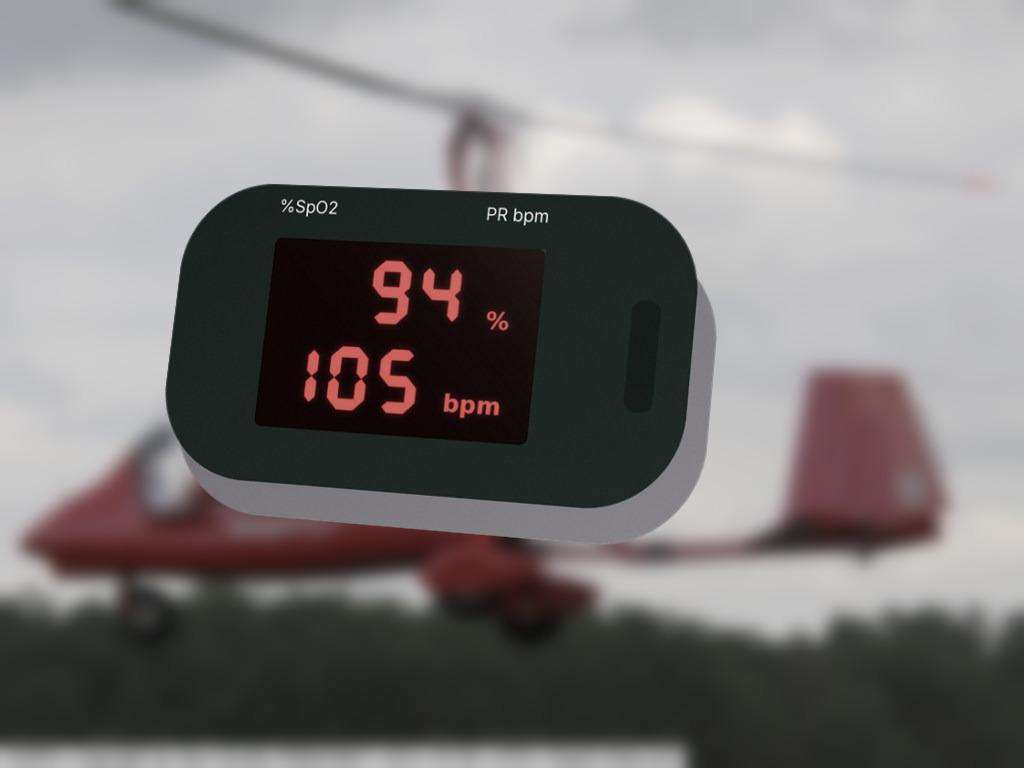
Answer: 105; bpm
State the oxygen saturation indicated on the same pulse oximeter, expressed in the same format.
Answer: 94; %
